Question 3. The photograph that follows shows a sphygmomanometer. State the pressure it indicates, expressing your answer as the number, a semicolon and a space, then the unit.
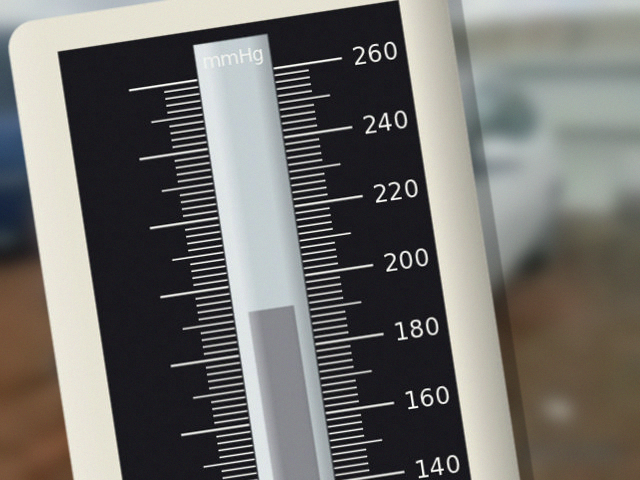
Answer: 192; mmHg
